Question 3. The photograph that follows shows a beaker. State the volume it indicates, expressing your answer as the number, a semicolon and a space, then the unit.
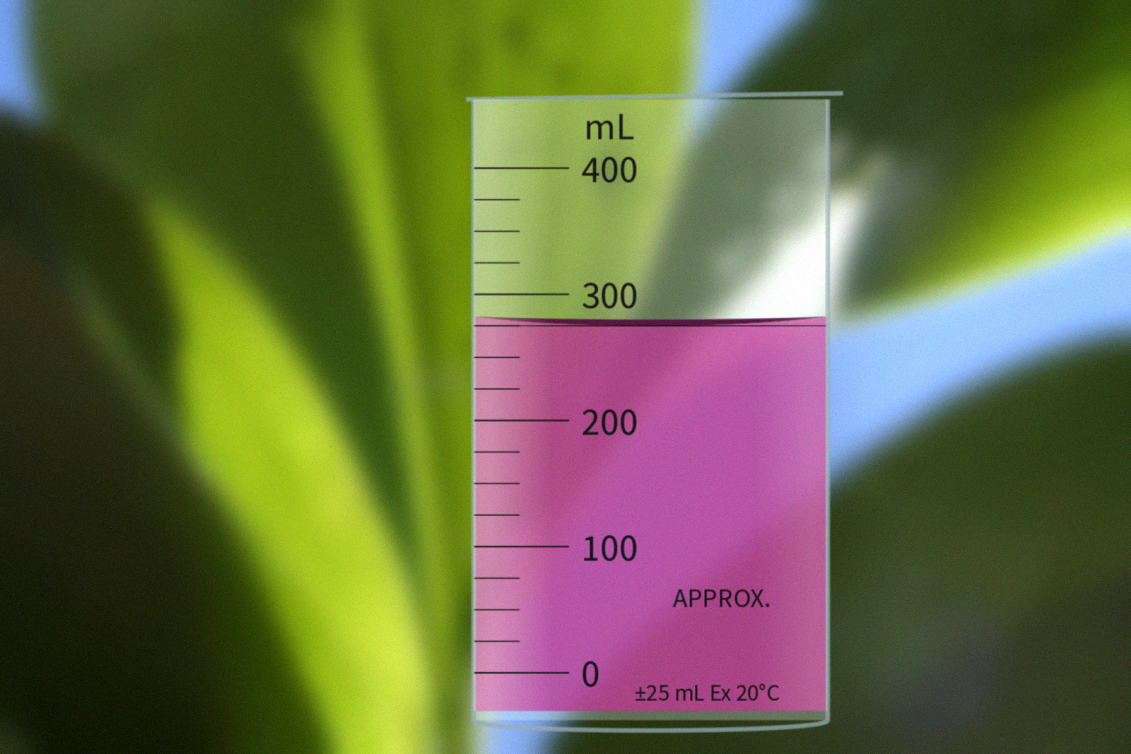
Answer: 275; mL
